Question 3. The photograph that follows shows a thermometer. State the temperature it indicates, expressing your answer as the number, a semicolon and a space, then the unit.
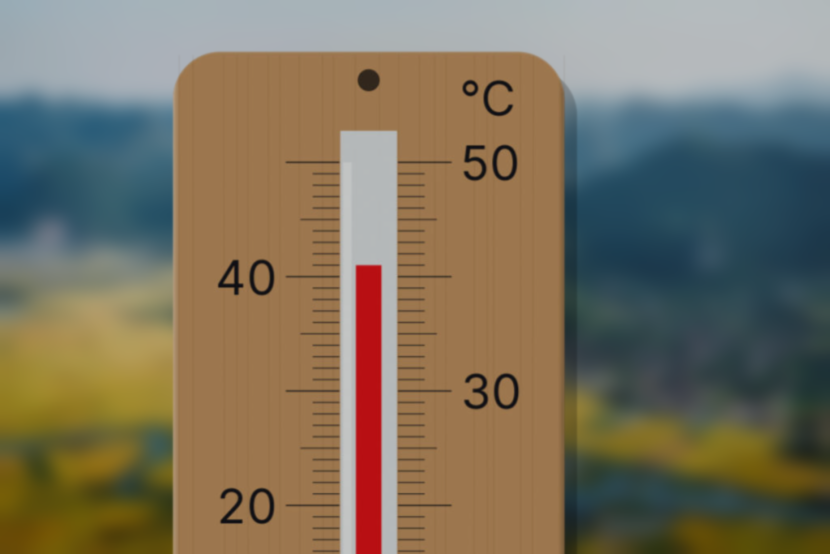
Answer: 41; °C
